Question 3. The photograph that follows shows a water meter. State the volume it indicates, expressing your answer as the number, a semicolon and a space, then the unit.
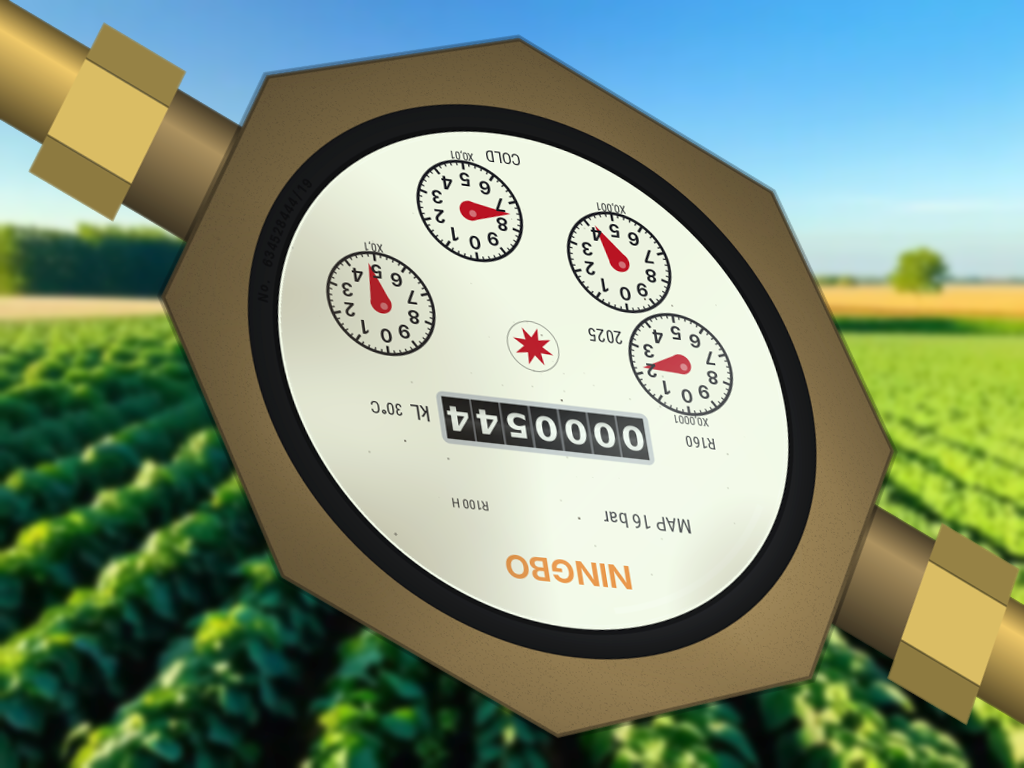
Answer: 544.4742; kL
